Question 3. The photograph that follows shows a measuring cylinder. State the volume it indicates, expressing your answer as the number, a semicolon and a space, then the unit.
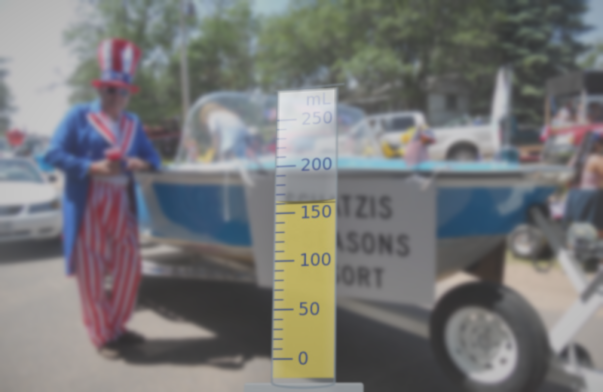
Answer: 160; mL
